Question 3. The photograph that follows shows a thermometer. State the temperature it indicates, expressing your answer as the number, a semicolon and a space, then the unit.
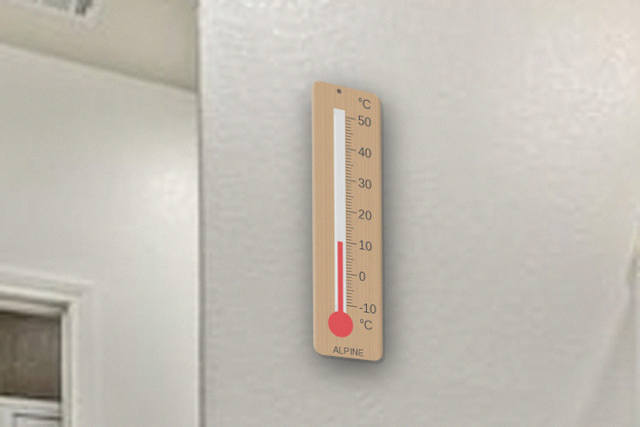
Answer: 10; °C
